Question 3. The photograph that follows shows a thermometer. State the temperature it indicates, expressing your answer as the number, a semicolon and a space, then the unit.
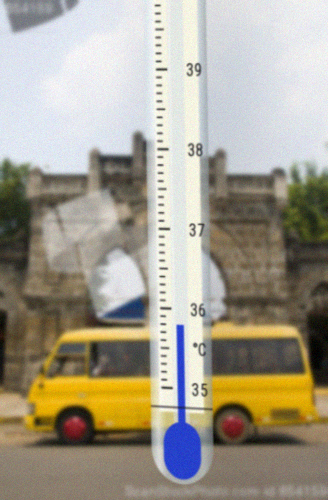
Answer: 35.8; °C
